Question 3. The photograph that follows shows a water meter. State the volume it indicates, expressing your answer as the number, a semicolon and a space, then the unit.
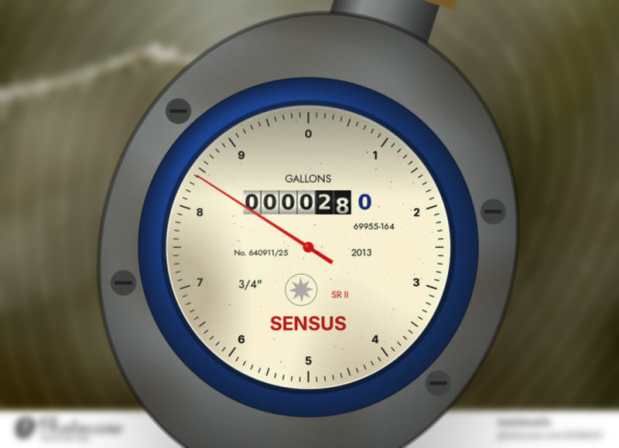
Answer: 278.4; gal
